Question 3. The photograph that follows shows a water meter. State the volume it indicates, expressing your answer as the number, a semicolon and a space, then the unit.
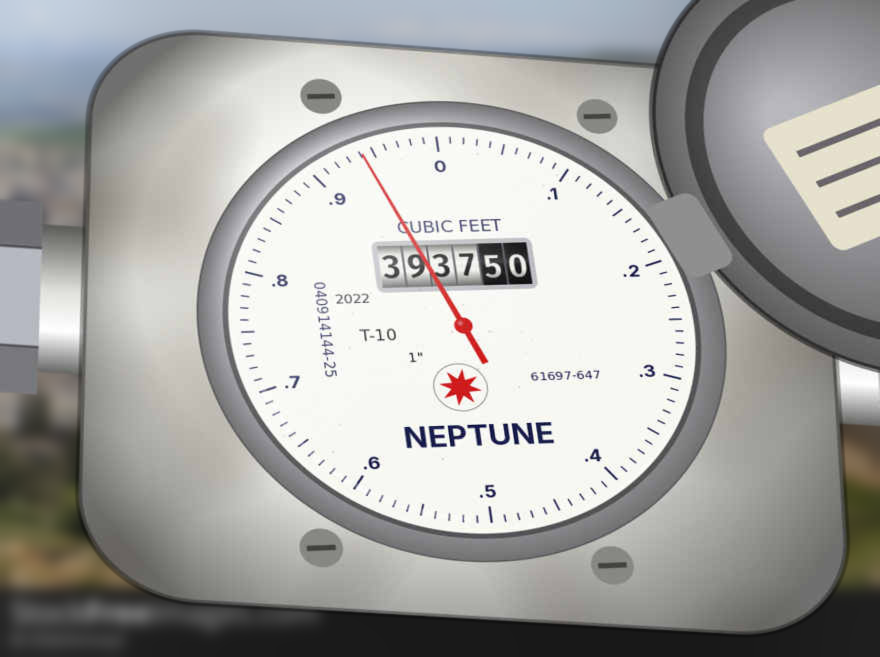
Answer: 393749.94; ft³
